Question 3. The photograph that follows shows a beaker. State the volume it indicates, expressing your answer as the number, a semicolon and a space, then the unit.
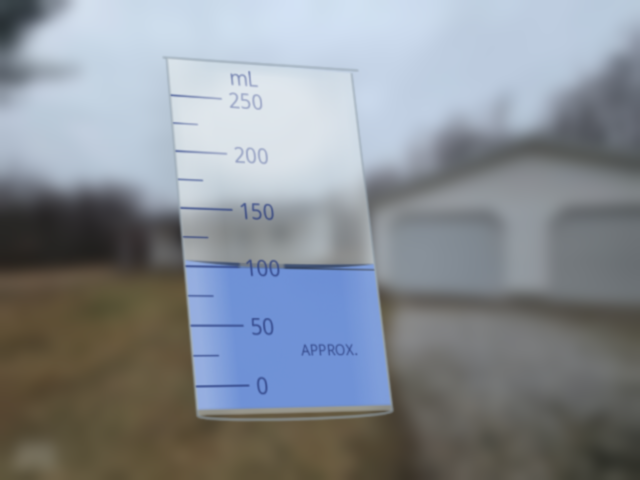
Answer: 100; mL
